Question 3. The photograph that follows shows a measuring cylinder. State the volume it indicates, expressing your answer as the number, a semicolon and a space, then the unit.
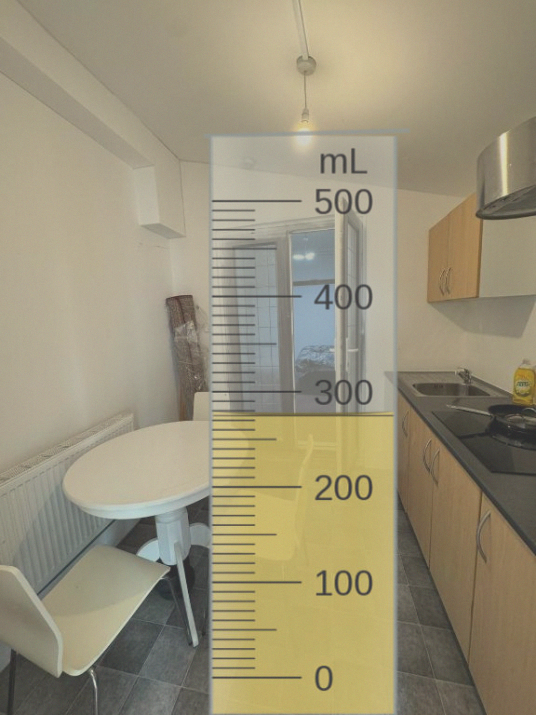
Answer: 275; mL
